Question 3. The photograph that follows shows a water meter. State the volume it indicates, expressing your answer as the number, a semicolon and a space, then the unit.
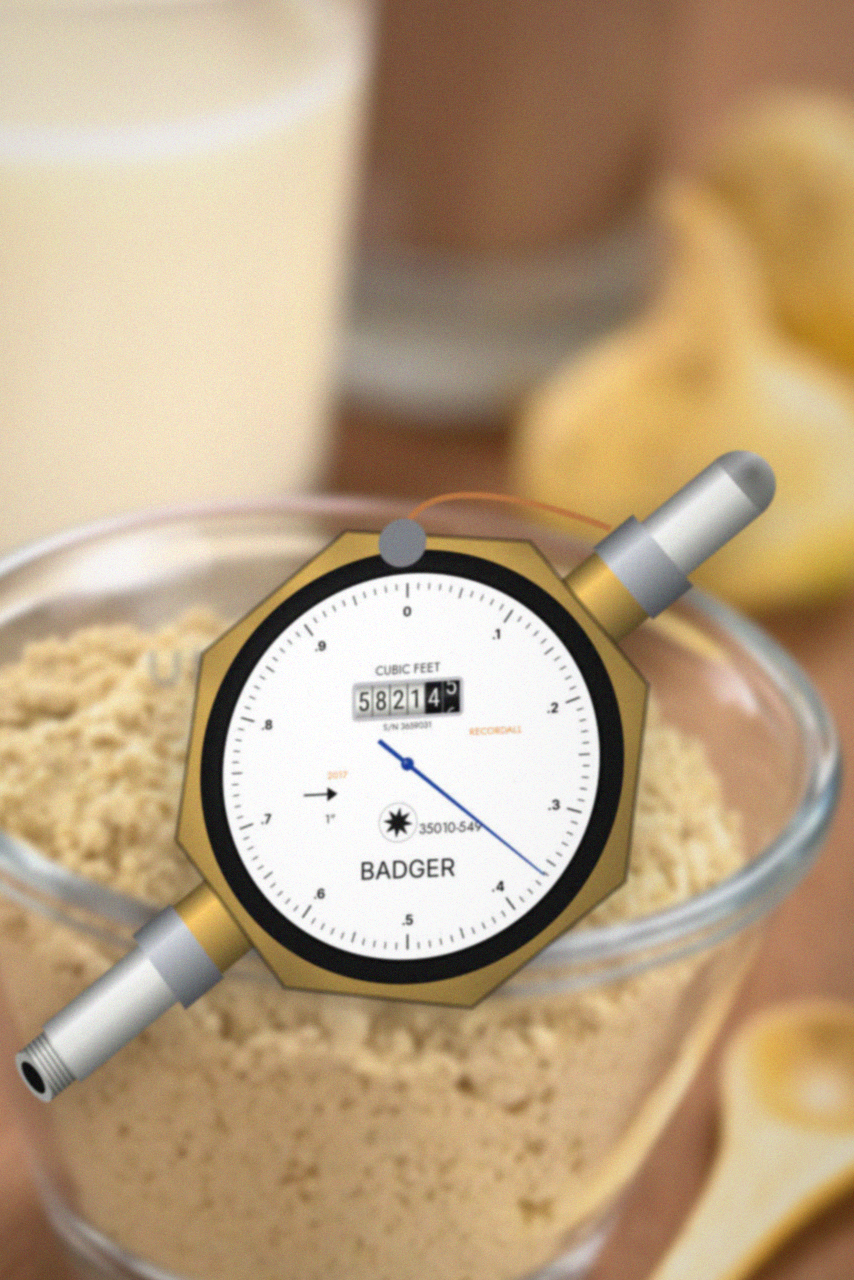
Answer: 582145.36; ft³
